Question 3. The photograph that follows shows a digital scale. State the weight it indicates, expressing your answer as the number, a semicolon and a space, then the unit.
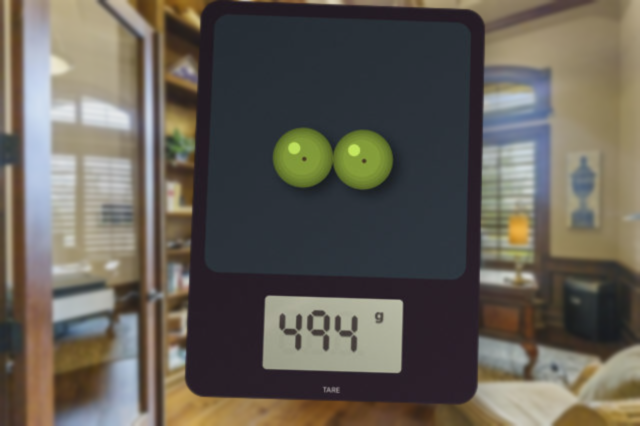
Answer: 494; g
